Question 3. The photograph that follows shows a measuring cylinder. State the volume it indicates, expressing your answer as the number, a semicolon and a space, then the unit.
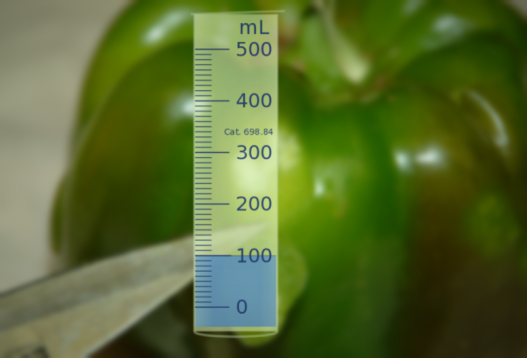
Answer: 100; mL
